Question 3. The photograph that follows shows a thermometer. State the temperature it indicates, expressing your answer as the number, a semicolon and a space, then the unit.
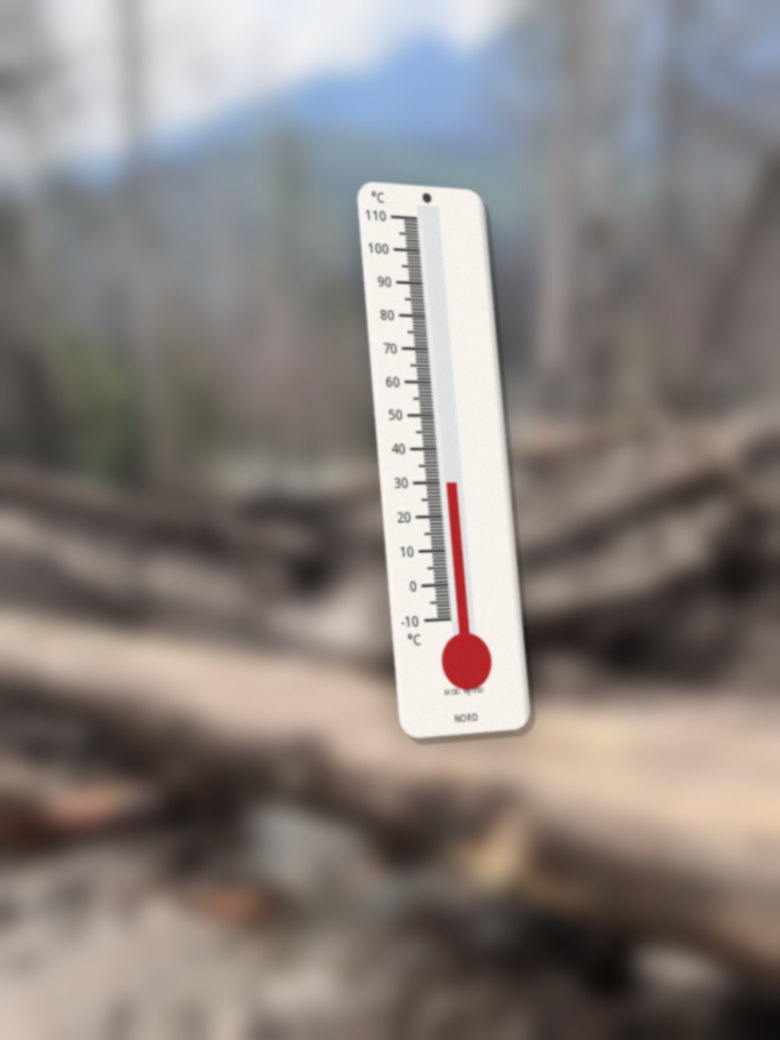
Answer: 30; °C
